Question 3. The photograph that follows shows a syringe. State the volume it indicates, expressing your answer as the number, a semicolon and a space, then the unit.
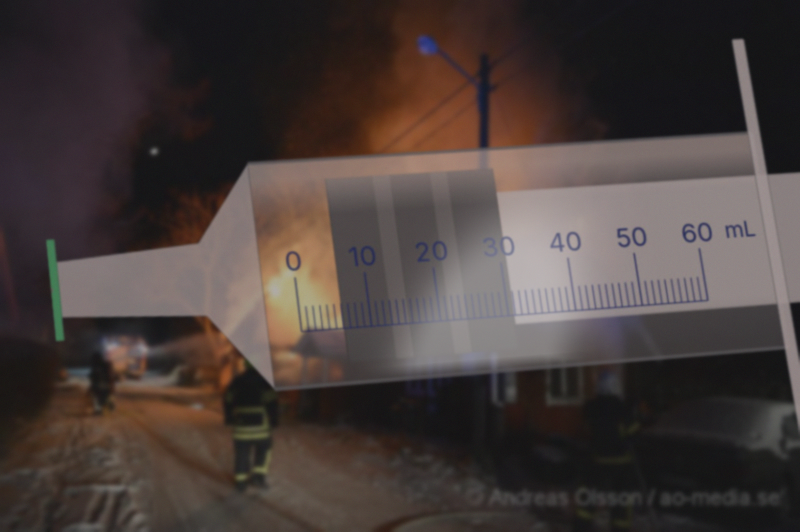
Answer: 6; mL
